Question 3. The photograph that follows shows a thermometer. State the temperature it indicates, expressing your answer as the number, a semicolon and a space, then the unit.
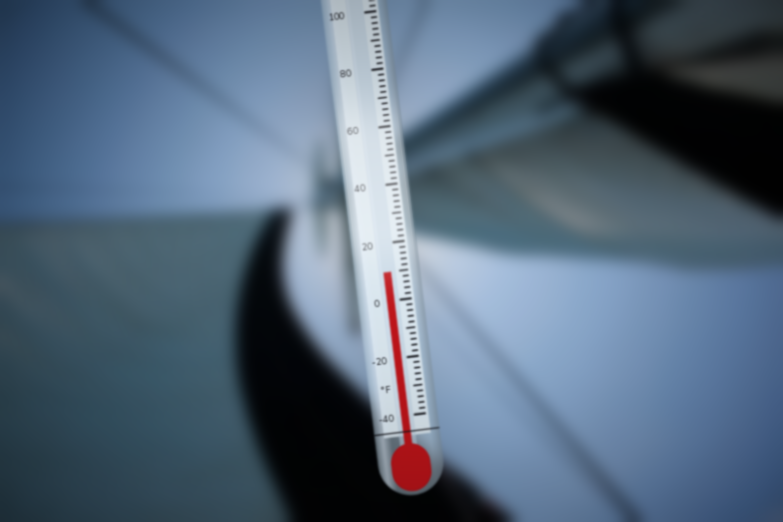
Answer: 10; °F
